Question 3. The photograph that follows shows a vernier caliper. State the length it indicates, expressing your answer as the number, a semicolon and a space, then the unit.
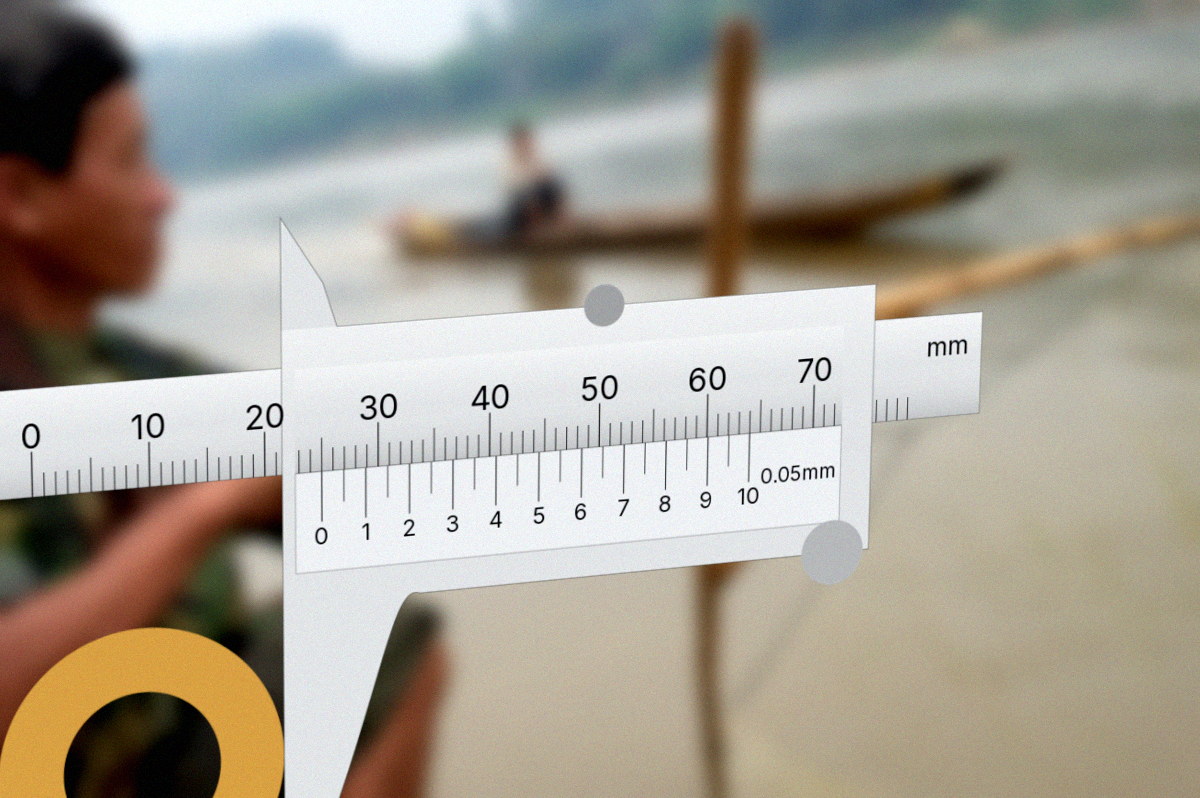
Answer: 25.0; mm
